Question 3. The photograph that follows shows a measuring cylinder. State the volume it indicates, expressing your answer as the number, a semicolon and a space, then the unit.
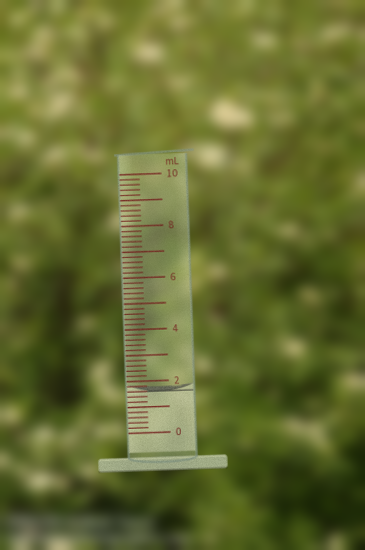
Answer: 1.6; mL
